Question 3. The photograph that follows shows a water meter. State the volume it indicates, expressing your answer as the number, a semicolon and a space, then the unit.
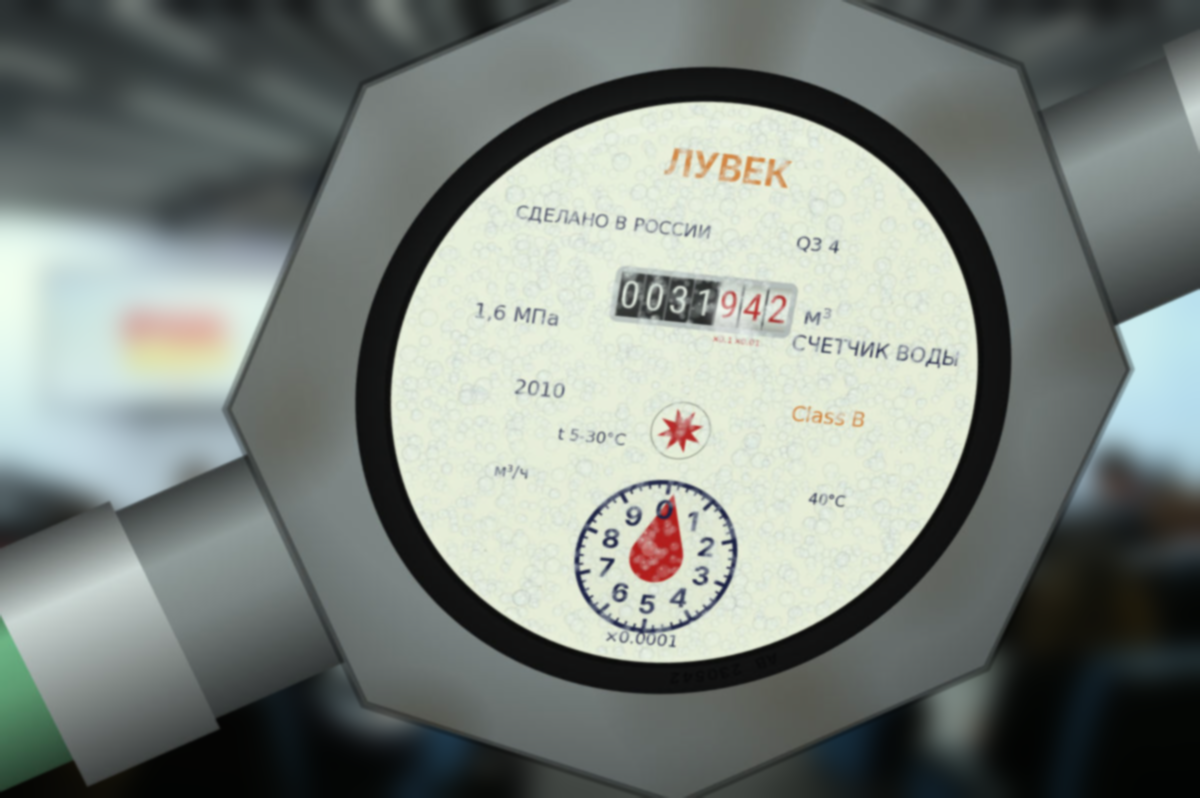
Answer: 31.9420; m³
